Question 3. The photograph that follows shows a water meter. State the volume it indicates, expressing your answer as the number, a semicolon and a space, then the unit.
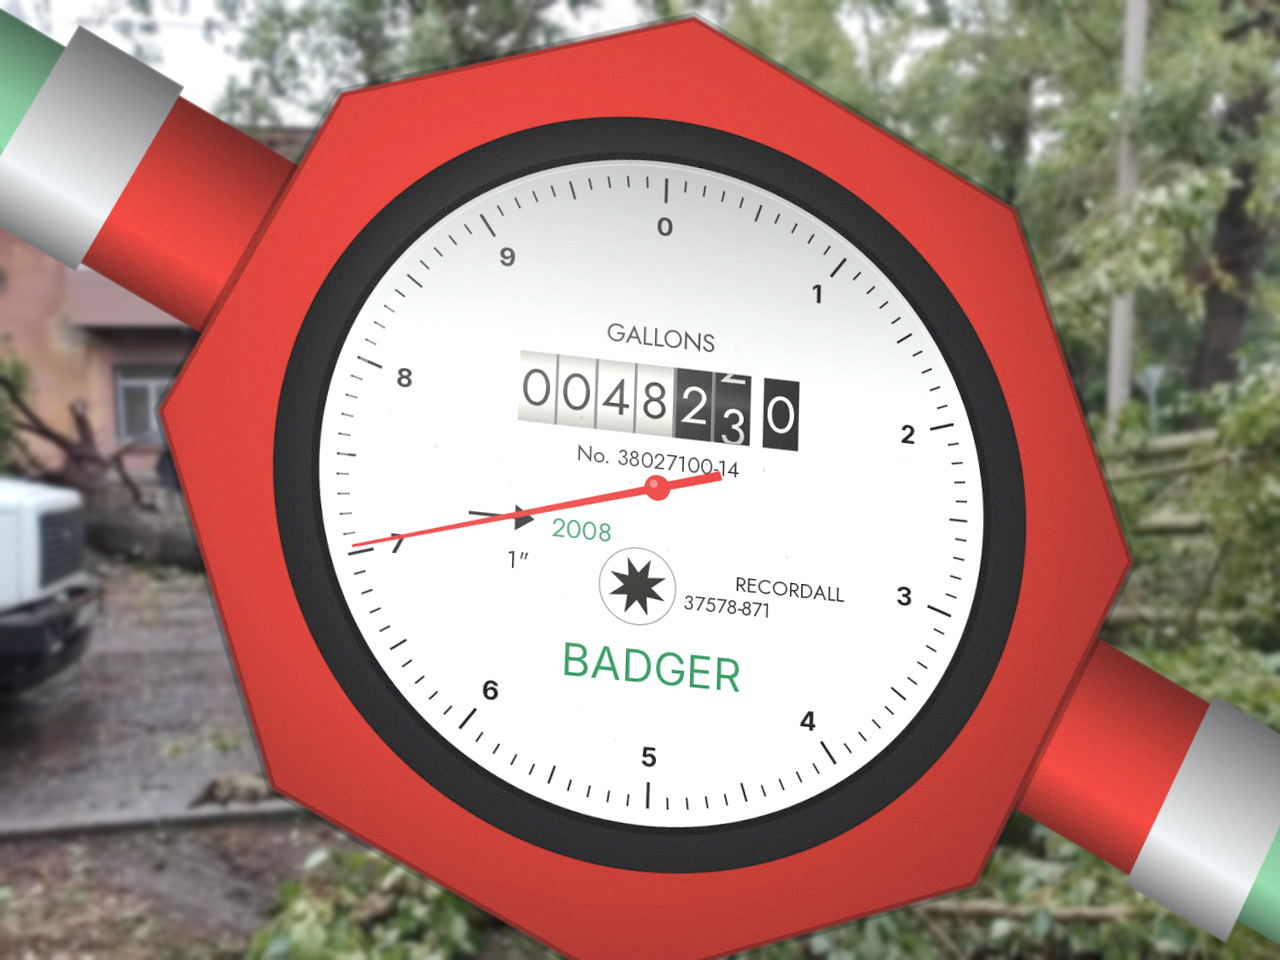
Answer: 48227.0; gal
